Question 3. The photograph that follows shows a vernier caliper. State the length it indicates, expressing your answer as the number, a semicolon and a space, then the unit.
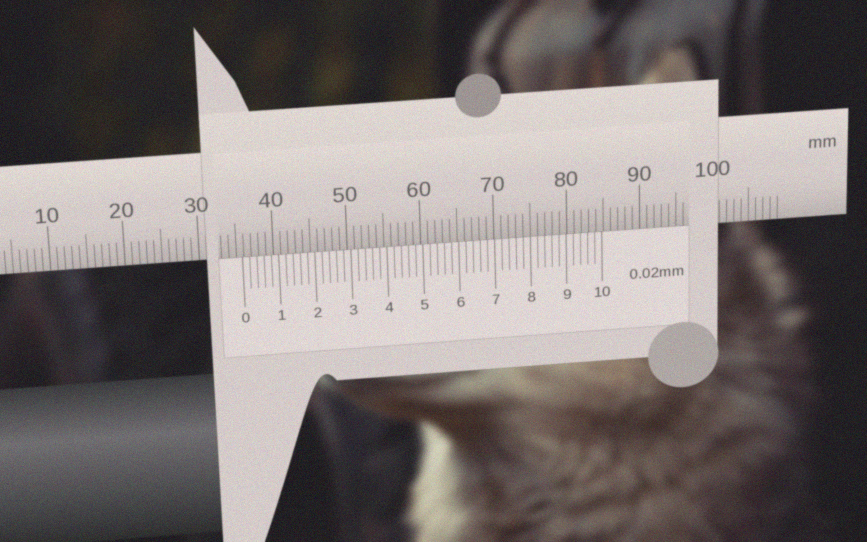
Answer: 35.8; mm
